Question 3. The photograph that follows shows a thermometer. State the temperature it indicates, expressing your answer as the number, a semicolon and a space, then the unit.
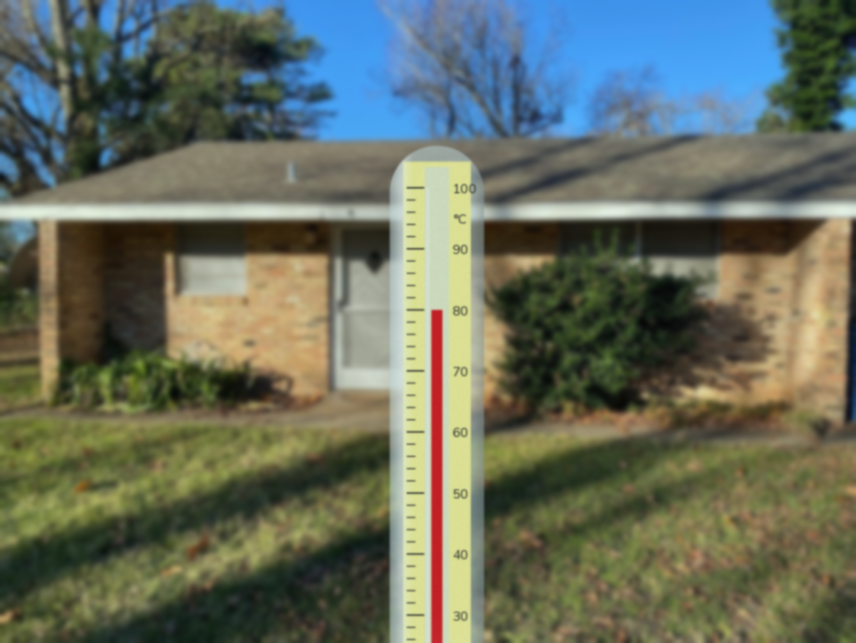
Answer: 80; °C
